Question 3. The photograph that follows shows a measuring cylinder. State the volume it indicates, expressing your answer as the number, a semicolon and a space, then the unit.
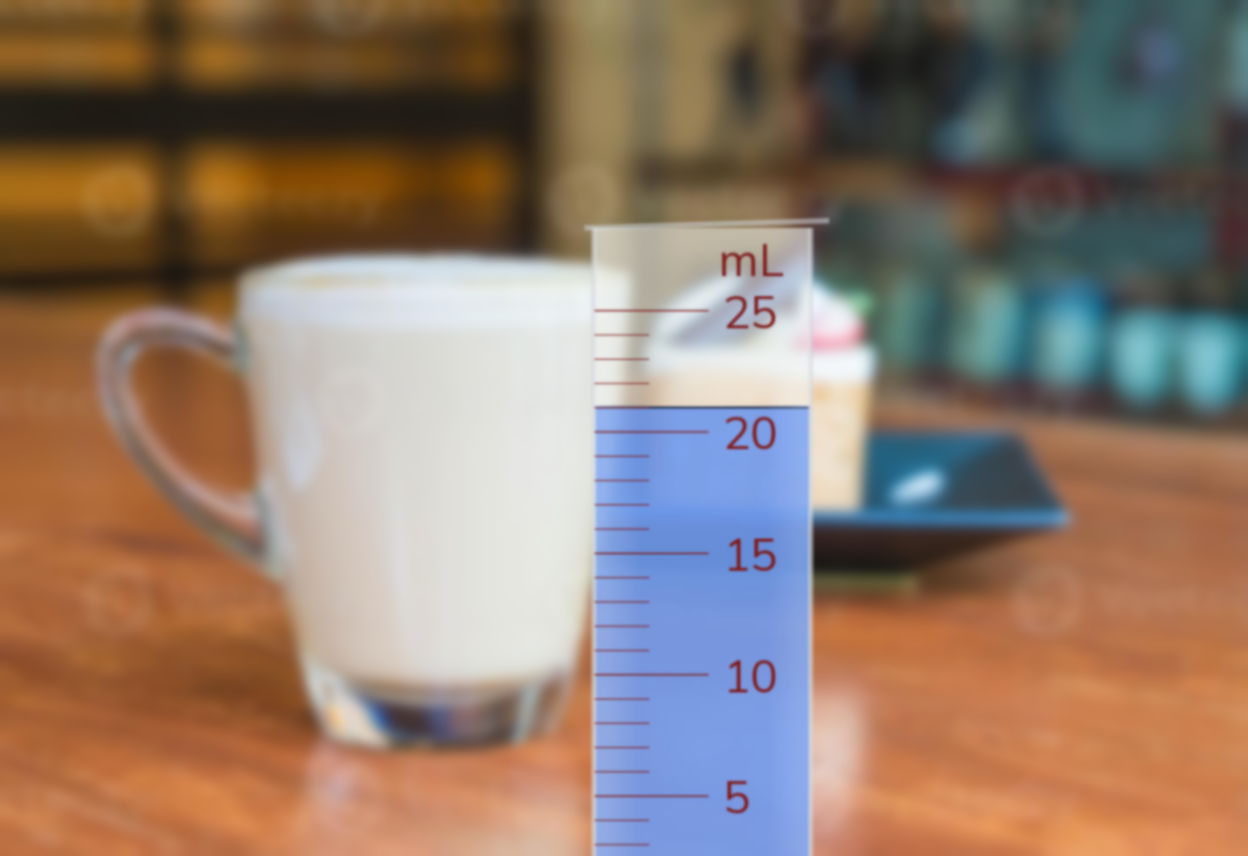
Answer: 21; mL
